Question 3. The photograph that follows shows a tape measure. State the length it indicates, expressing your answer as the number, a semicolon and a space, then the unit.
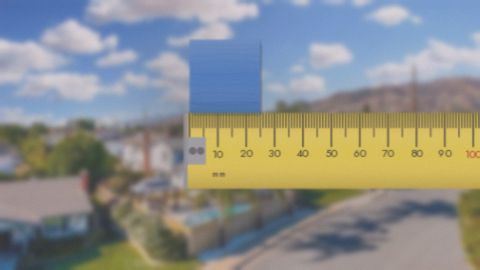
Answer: 25; mm
